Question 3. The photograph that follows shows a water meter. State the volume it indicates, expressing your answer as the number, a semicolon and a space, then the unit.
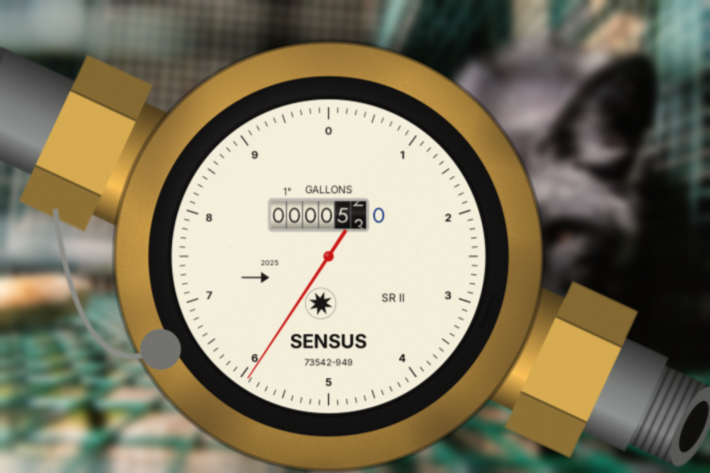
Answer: 525.9; gal
